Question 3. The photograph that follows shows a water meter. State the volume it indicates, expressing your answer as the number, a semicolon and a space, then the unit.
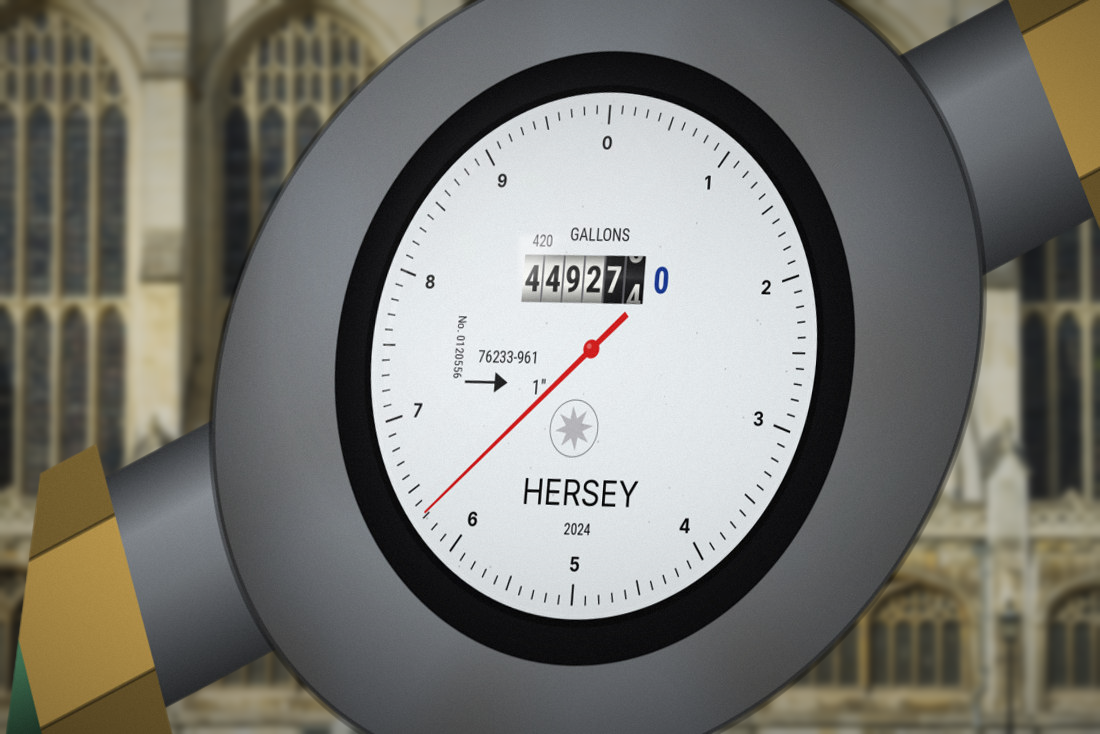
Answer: 4492736.3; gal
